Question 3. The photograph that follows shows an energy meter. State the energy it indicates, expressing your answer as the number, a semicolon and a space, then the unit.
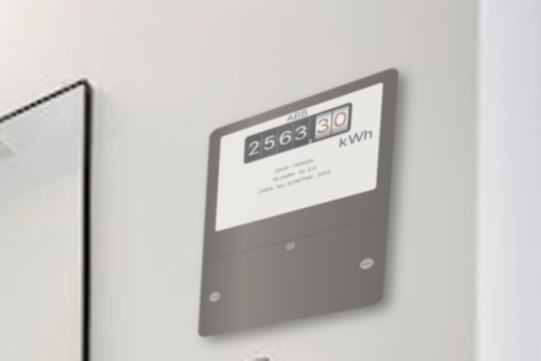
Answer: 2563.30; kWh
